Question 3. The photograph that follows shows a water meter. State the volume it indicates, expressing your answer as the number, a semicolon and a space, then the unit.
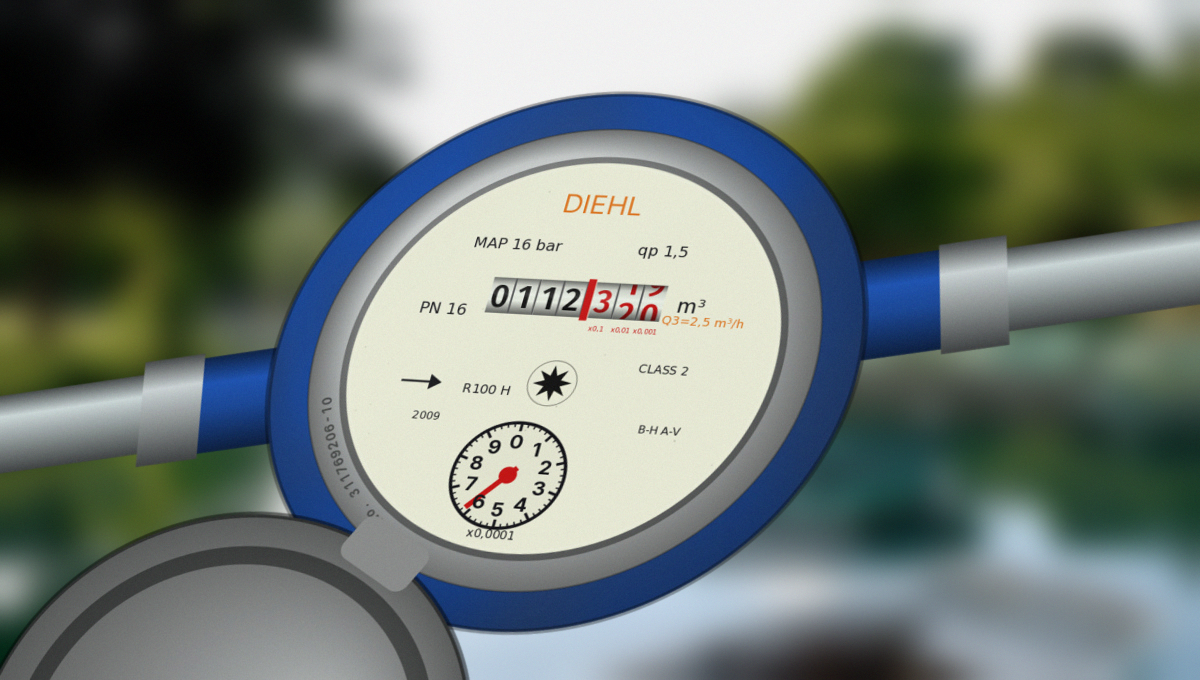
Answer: 112.3196; m³
